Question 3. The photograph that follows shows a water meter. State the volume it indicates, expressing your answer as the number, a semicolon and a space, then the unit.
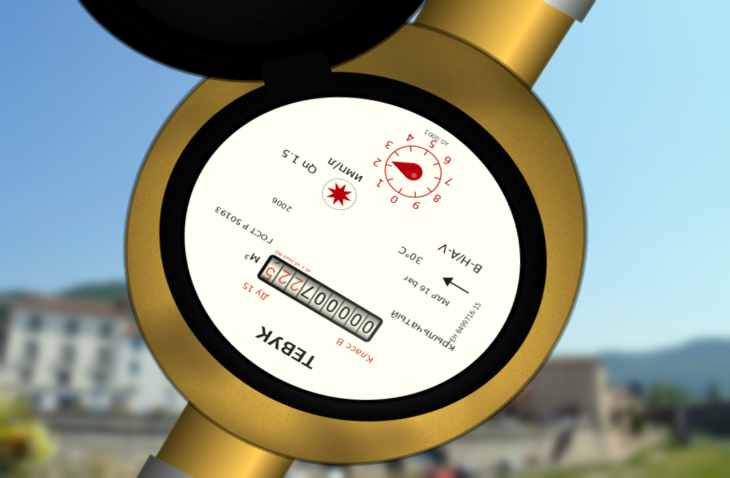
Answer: 7.2252; m³
